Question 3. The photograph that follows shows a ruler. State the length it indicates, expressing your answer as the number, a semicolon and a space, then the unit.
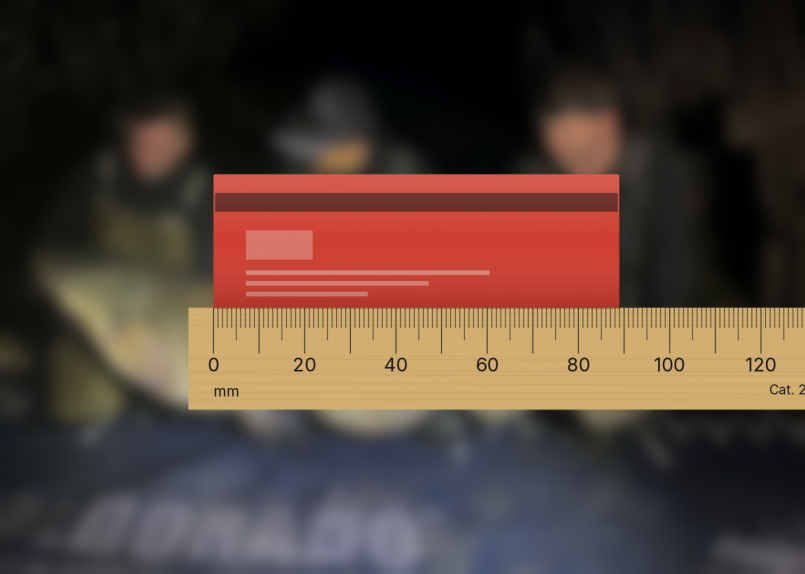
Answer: 89; mm
